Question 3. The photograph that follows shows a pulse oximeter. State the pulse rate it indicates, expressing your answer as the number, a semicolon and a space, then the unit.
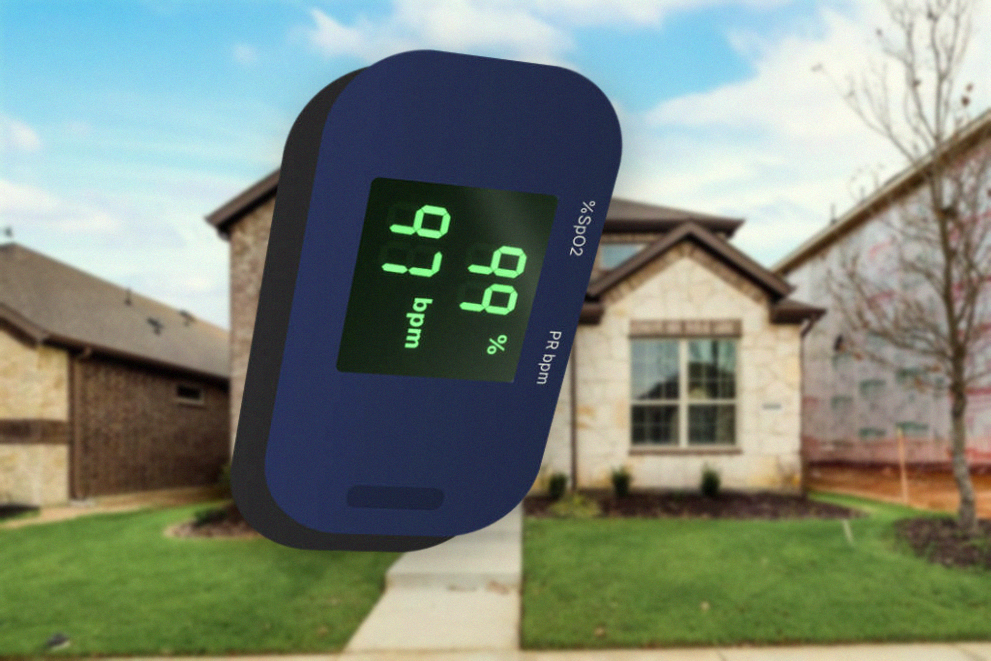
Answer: 97; bpm
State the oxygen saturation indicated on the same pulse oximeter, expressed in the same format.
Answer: 99; %
